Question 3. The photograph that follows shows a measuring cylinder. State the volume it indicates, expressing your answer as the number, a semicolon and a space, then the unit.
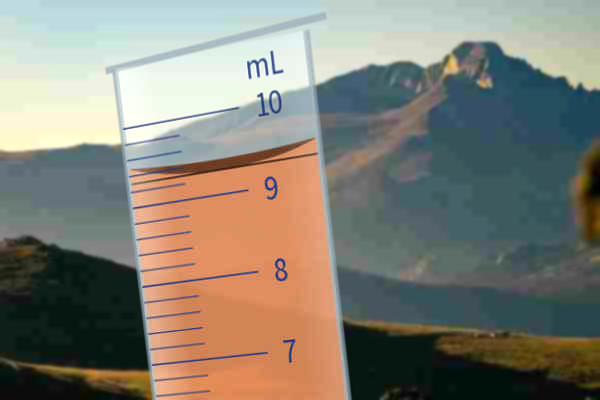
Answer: 9.3; mL
